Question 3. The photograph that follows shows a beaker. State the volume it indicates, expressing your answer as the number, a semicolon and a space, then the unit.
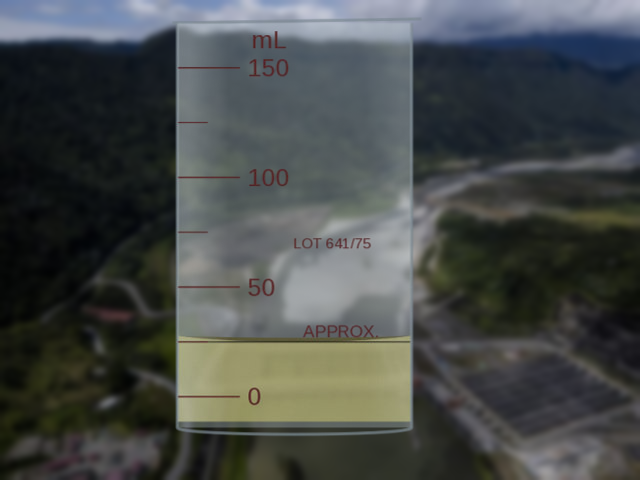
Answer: 25; mL
